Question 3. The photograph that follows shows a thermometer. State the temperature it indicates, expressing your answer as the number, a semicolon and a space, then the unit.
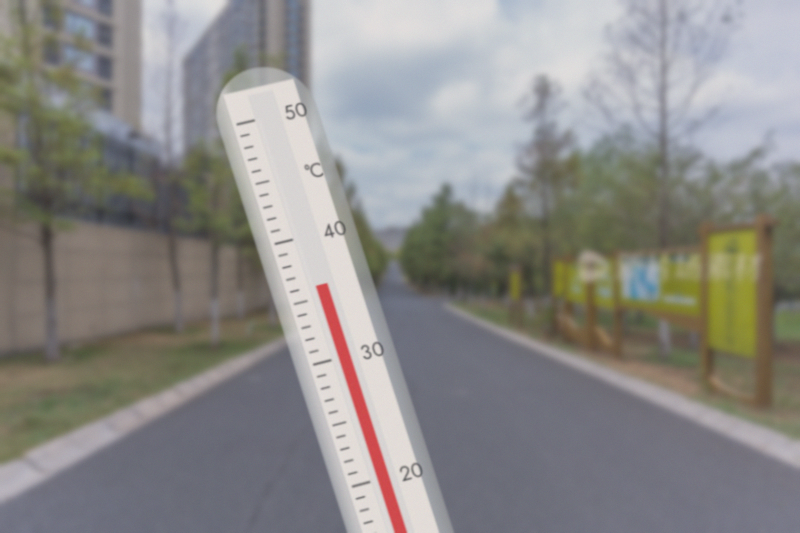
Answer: 36; °C
